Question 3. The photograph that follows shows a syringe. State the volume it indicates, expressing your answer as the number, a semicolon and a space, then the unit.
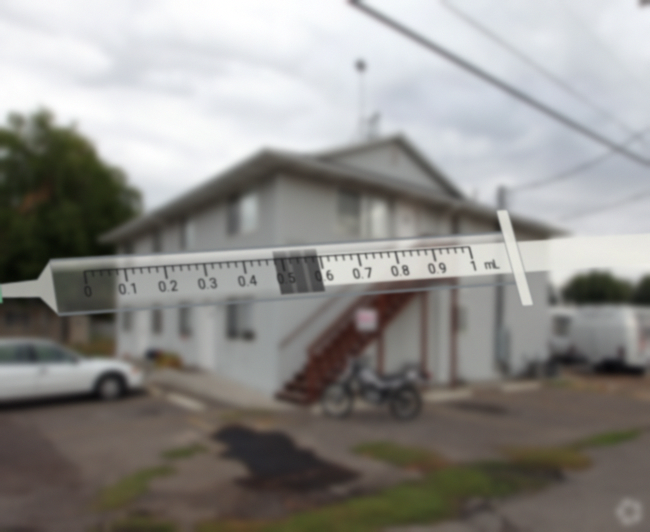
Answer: 0.48; mL
